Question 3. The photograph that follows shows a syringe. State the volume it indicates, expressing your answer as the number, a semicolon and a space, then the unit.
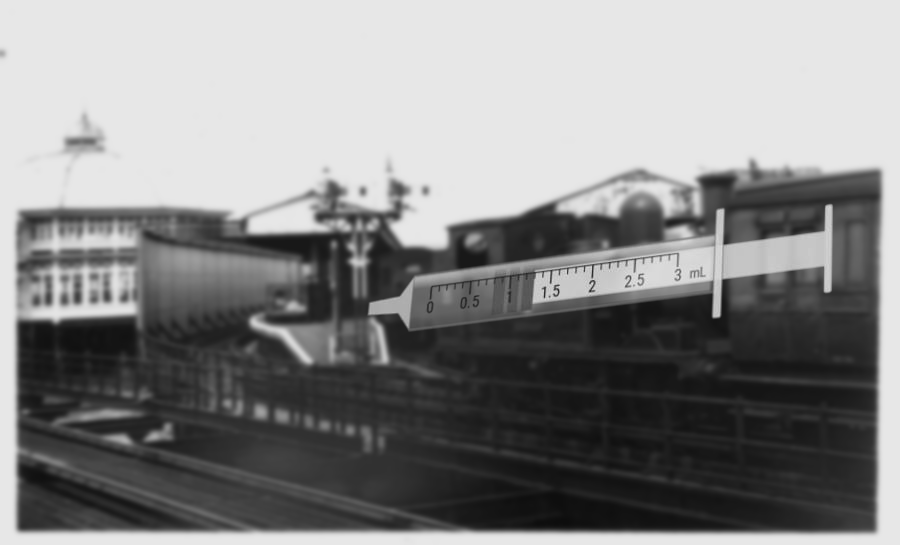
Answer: 0.8; mL
